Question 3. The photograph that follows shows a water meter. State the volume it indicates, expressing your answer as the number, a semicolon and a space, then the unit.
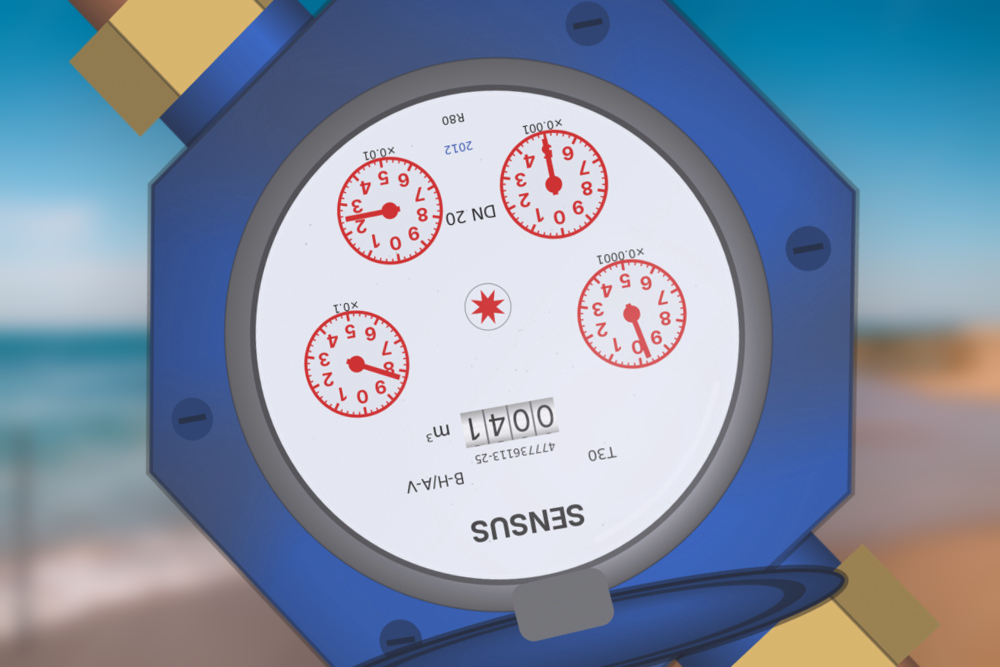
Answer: 41.8249; m³
